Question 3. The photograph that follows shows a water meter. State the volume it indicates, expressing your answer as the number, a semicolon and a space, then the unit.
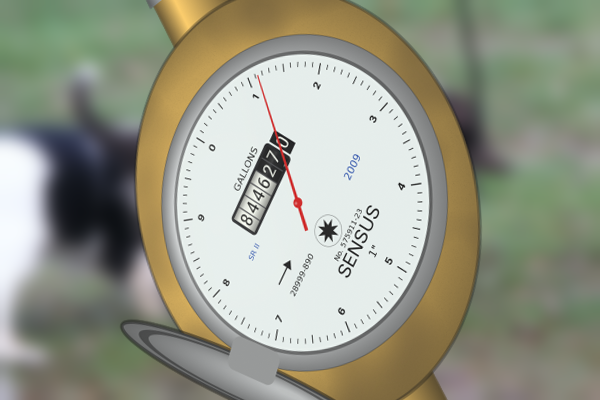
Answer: 8446271.1; gal
